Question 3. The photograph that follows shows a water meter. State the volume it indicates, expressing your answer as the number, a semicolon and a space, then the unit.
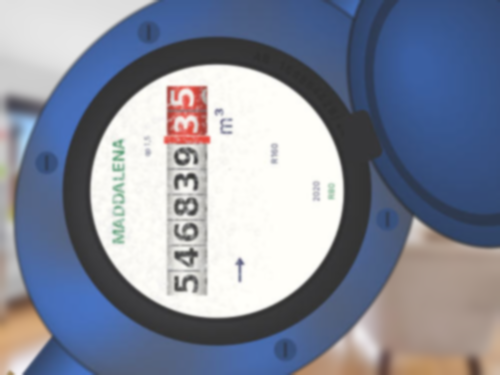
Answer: 546839.35; m³
